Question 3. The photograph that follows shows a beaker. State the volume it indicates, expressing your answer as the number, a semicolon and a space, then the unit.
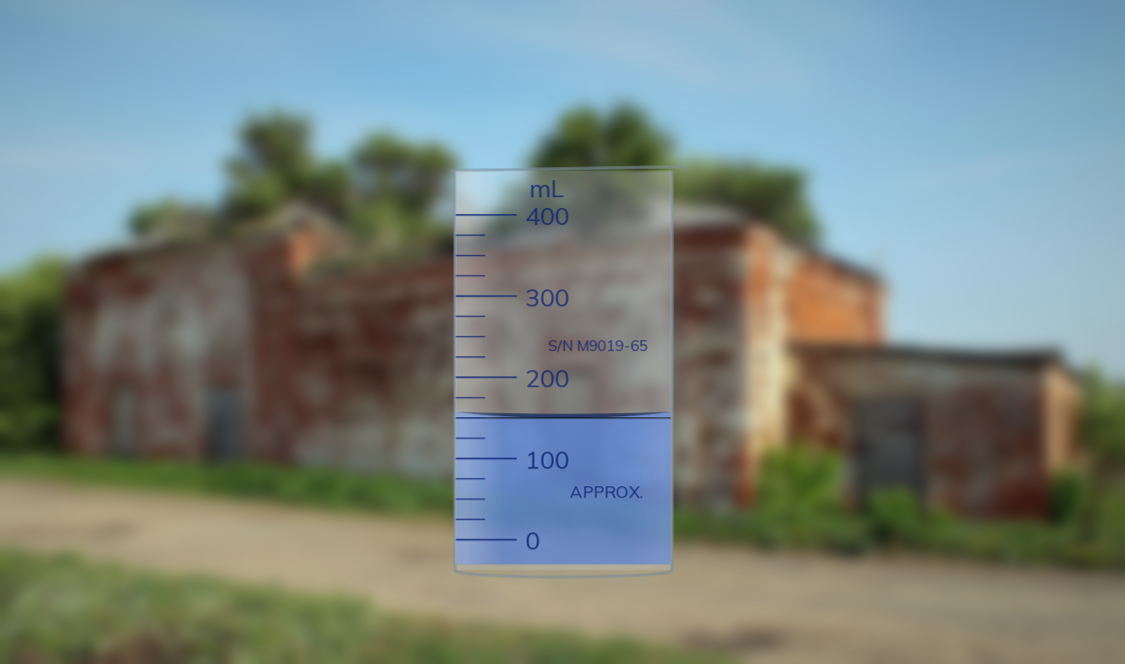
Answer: 150; mL
